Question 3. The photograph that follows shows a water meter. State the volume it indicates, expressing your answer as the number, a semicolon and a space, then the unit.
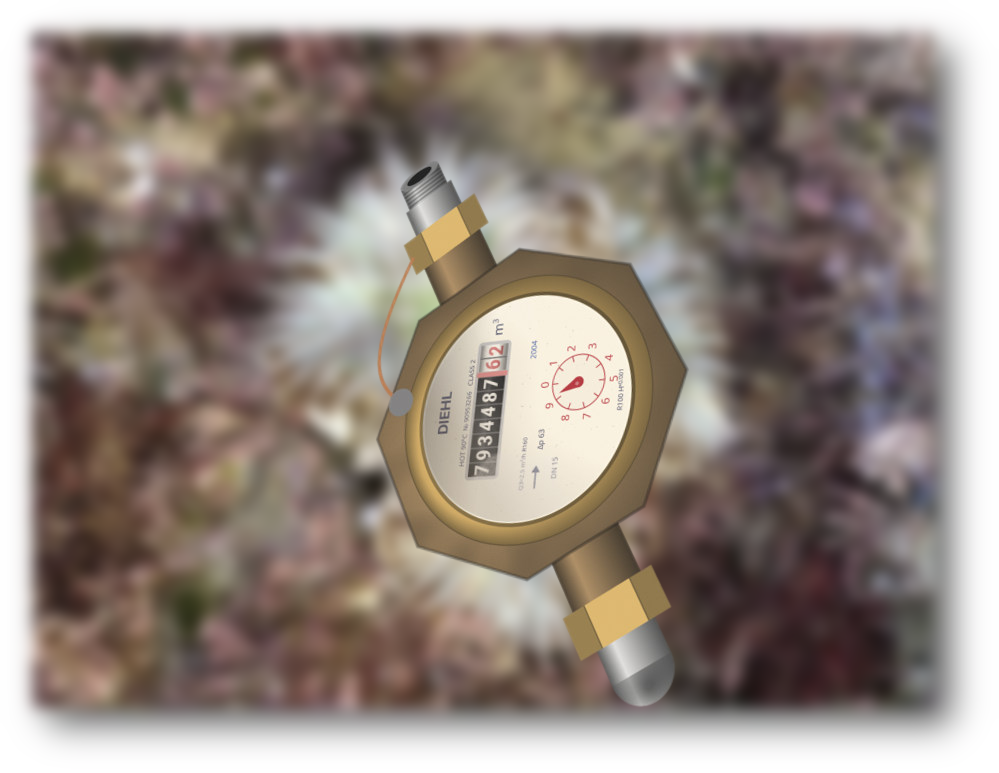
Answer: 7934487.619; m³
